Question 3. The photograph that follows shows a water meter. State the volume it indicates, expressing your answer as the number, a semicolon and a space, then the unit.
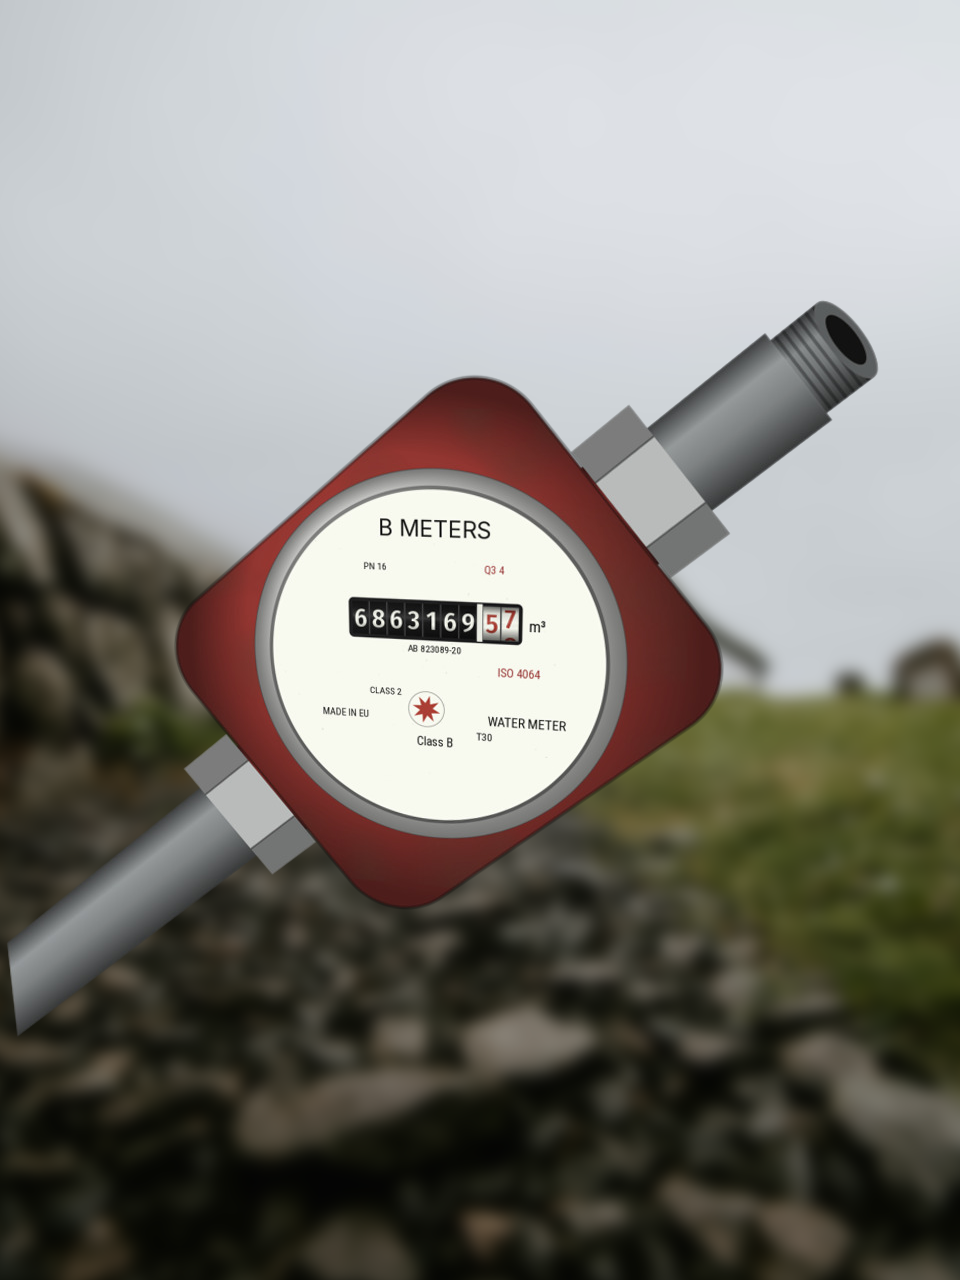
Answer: 6863169.57; m³
